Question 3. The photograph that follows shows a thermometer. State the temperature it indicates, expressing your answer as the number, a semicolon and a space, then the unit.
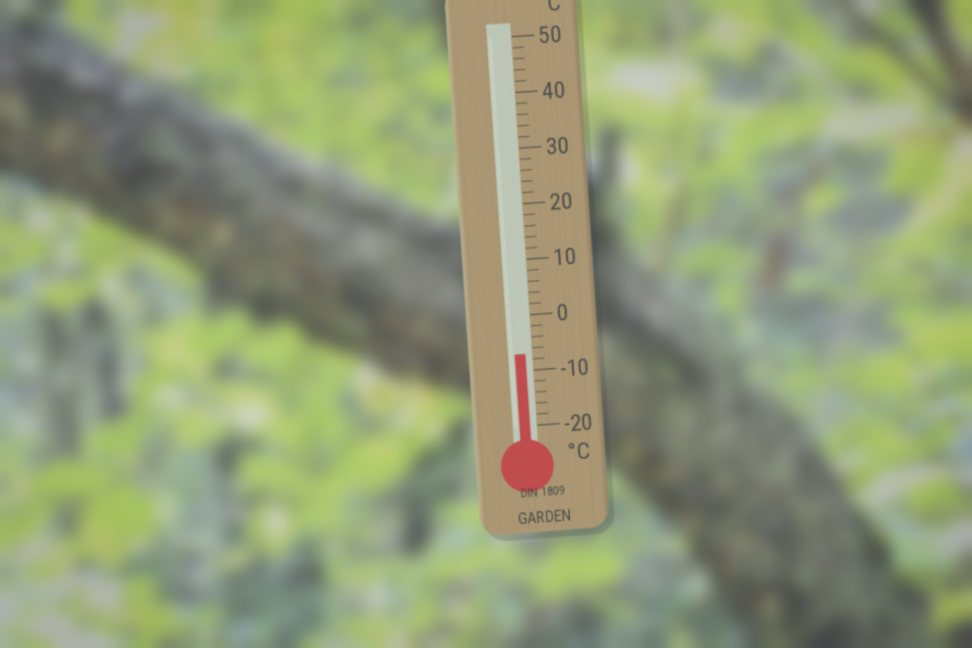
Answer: -7; °C
